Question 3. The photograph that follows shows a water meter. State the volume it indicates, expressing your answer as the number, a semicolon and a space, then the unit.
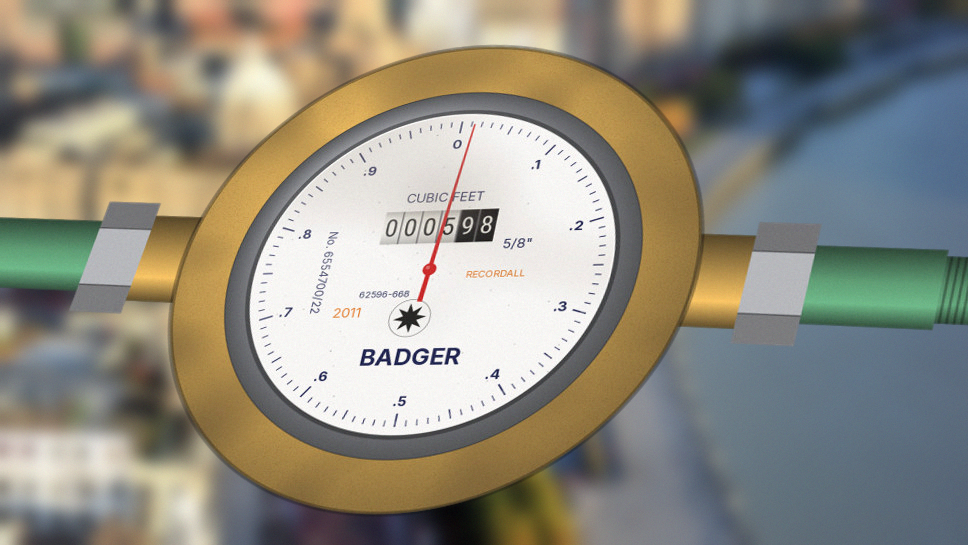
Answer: 598.01; ft³
